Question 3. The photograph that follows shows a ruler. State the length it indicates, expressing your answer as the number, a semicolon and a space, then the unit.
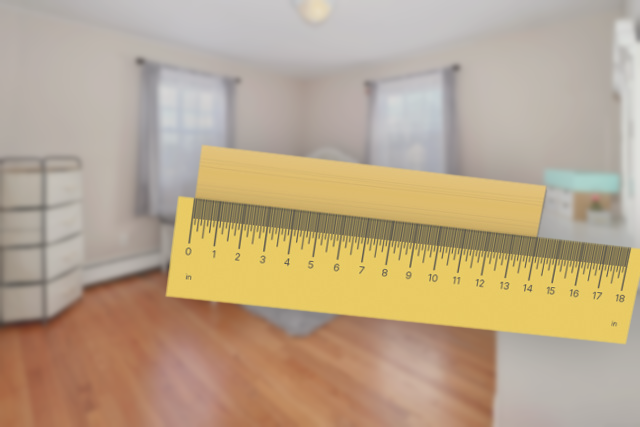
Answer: 14; in
